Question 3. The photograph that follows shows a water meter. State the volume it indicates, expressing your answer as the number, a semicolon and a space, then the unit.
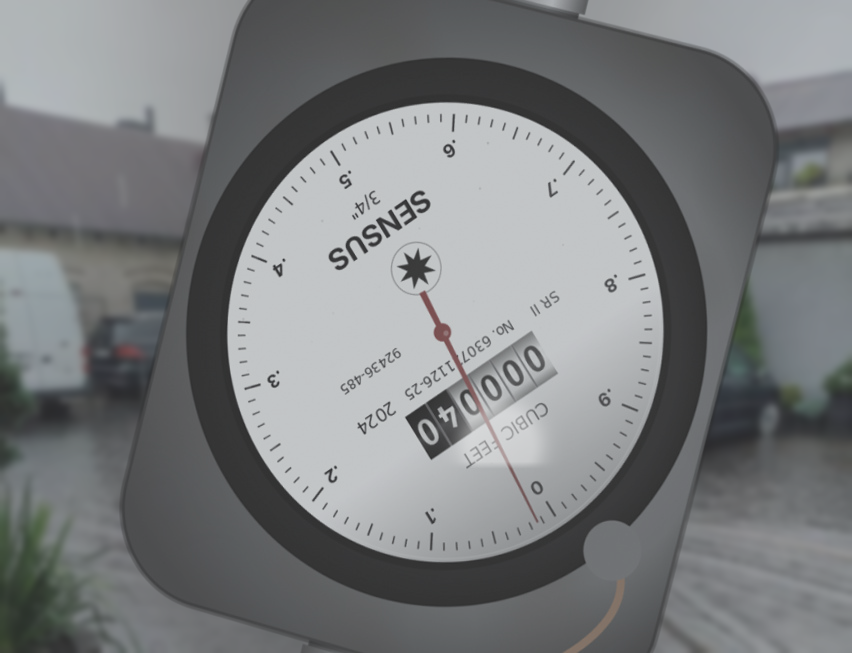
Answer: 40.01; ft³
